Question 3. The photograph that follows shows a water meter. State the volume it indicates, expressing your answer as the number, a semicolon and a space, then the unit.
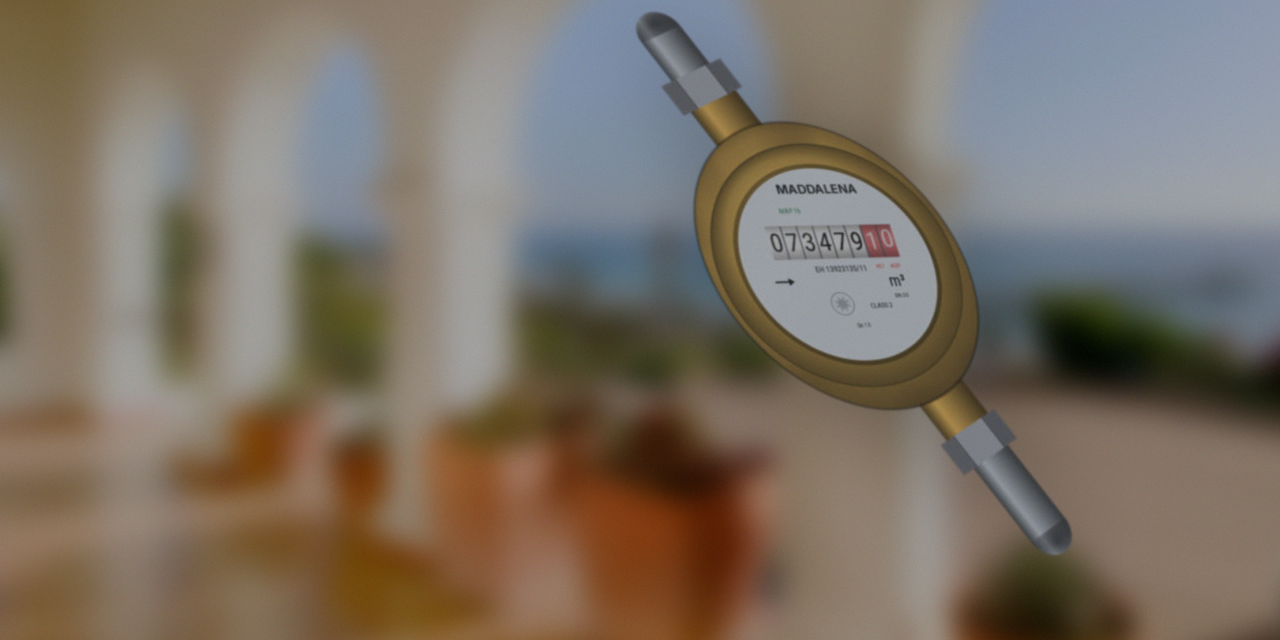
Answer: 73479.10; m³
